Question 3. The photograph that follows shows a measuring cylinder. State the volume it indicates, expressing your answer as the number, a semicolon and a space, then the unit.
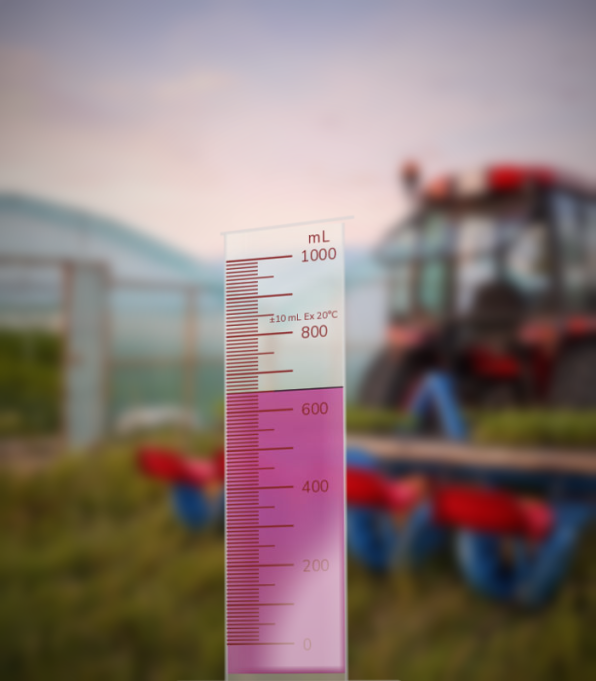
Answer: 650; mL
